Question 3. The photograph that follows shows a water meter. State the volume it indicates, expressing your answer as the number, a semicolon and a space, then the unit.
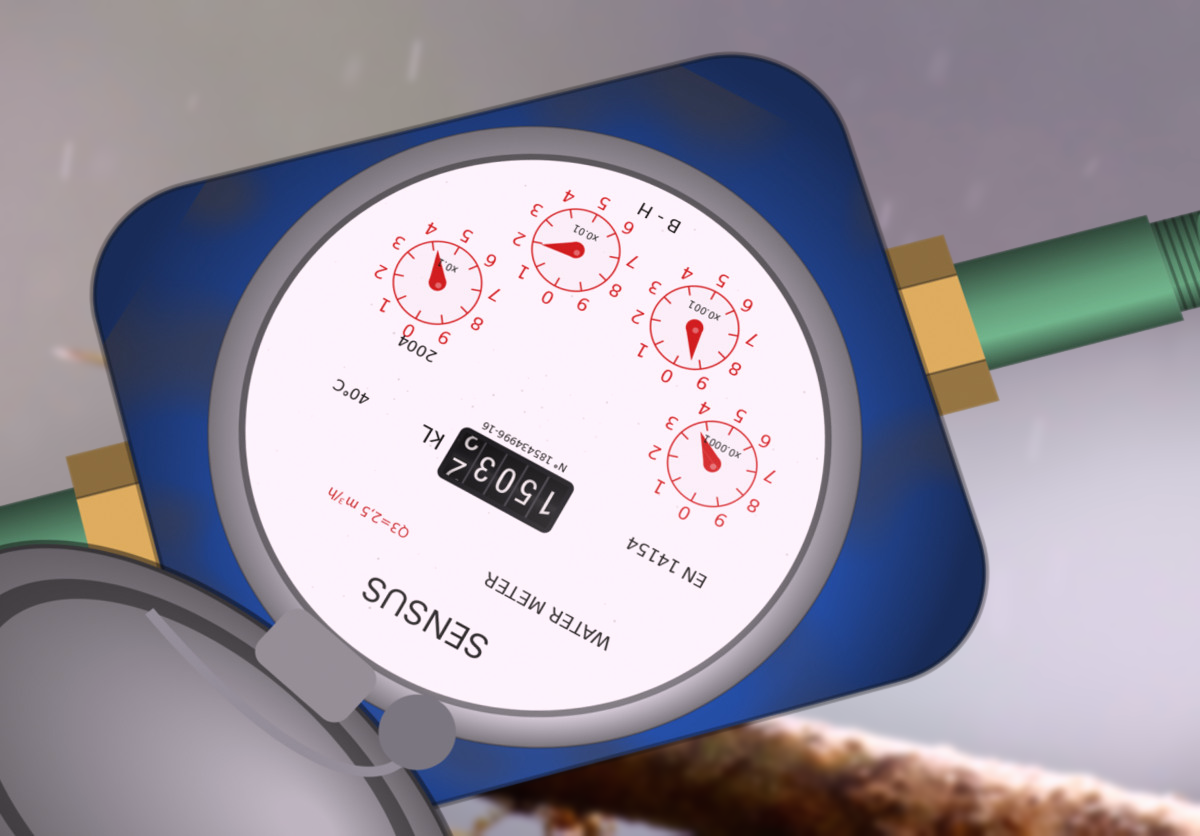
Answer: 15032.4193; kL
